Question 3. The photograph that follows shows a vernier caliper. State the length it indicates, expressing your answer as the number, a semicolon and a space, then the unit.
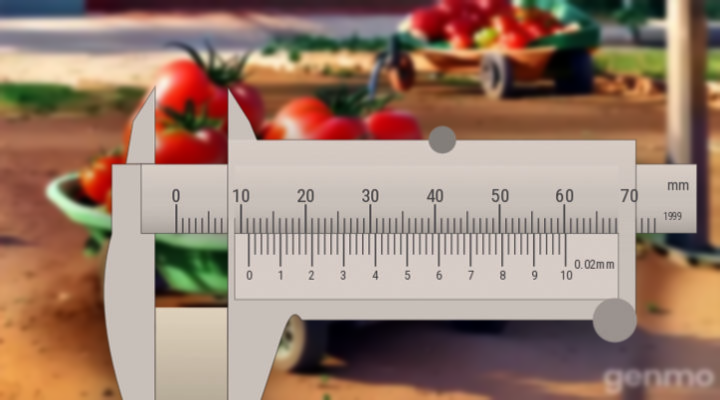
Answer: 11.2; mm
